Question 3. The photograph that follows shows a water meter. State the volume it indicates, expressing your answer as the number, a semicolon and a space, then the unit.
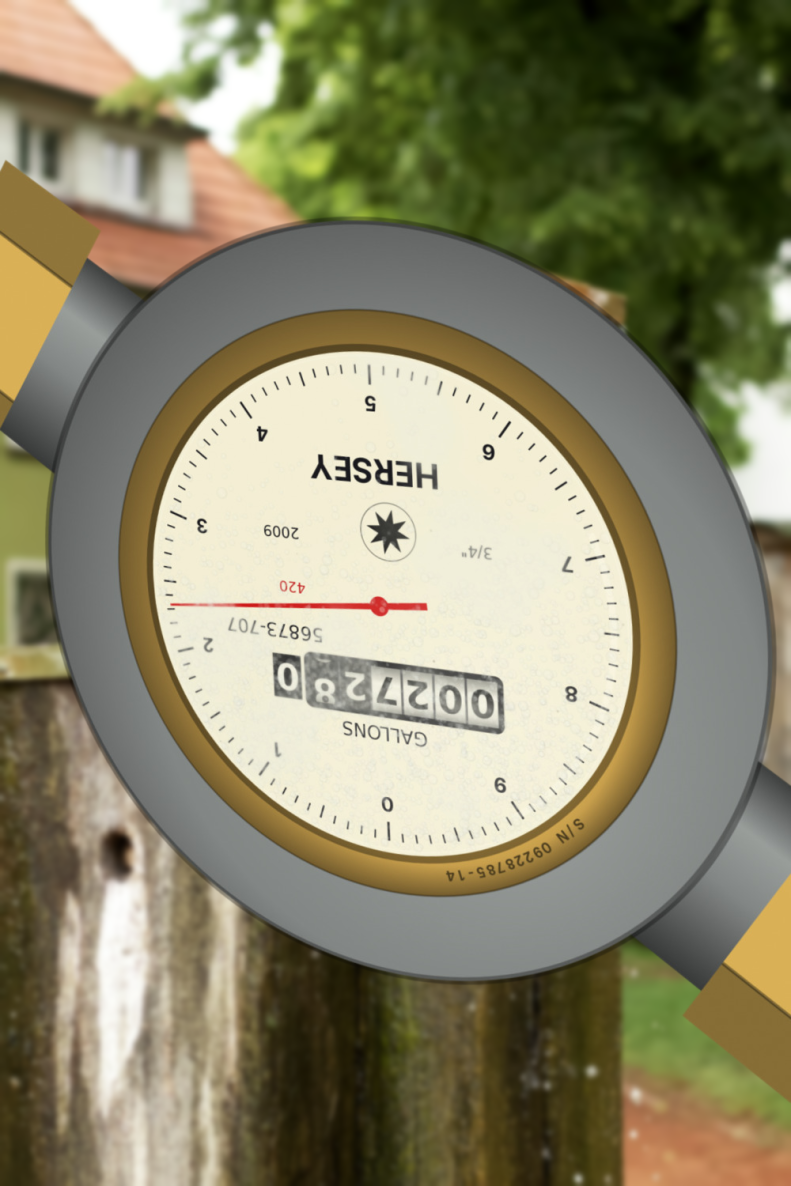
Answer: 27282.3; gal
